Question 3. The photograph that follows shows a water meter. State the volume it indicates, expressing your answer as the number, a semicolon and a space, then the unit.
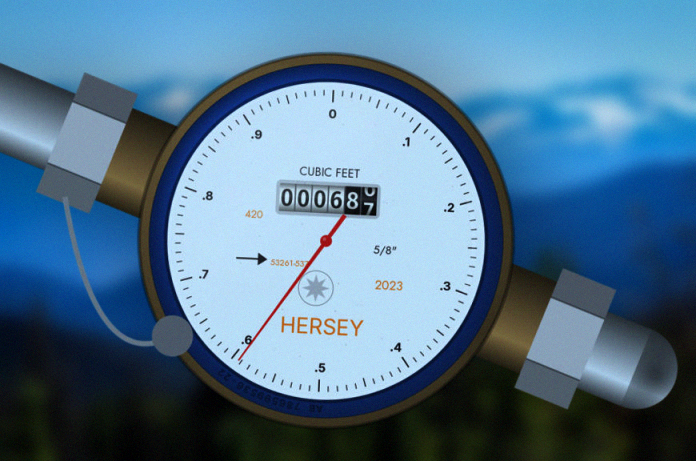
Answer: 686.59; ft³
